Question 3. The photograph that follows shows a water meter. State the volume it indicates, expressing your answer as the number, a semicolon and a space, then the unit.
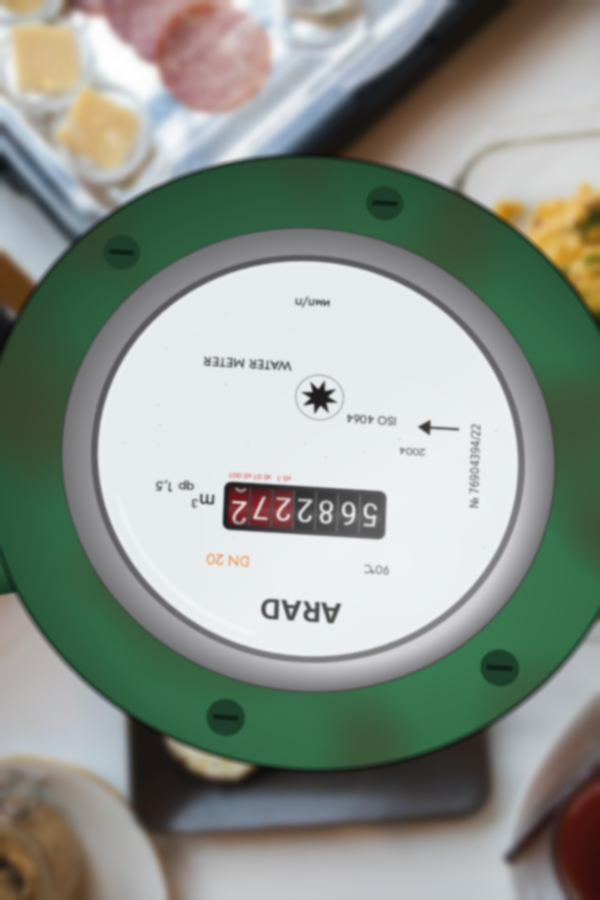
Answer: 5682.272; m³
